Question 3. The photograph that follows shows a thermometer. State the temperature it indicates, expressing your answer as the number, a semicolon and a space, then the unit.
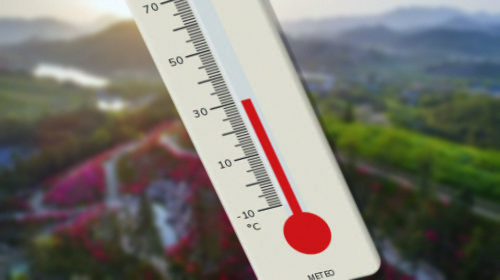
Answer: 30; °C
